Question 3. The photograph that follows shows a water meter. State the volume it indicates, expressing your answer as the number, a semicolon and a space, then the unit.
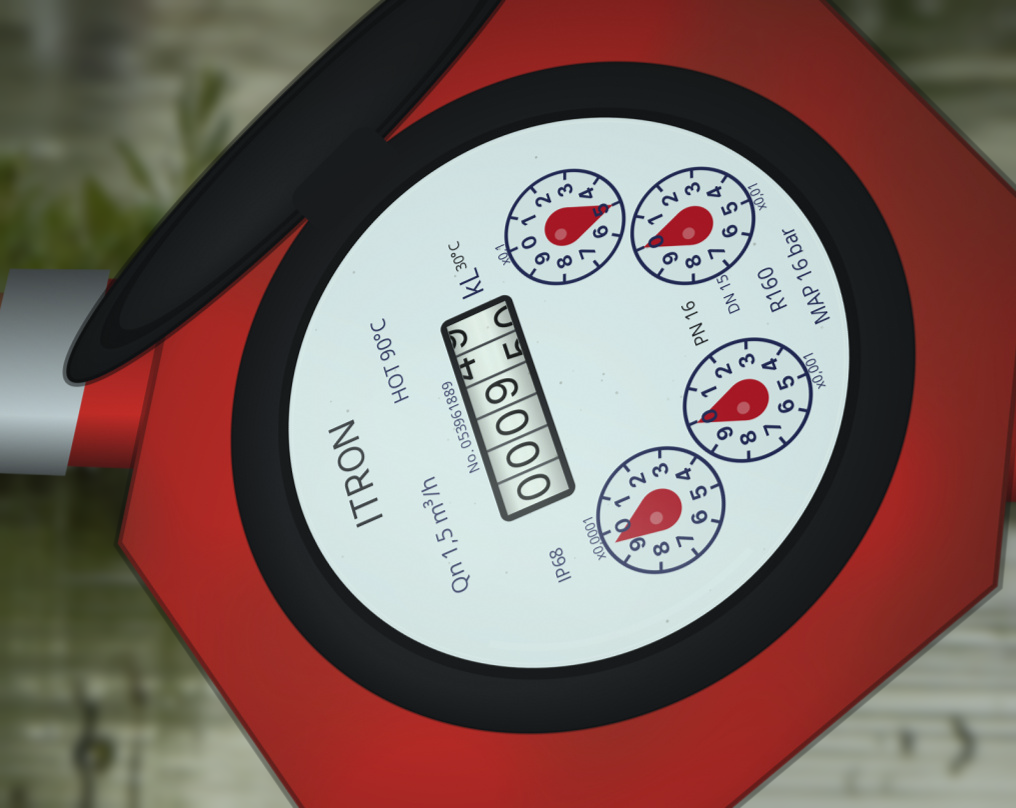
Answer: 949.4999; kL
